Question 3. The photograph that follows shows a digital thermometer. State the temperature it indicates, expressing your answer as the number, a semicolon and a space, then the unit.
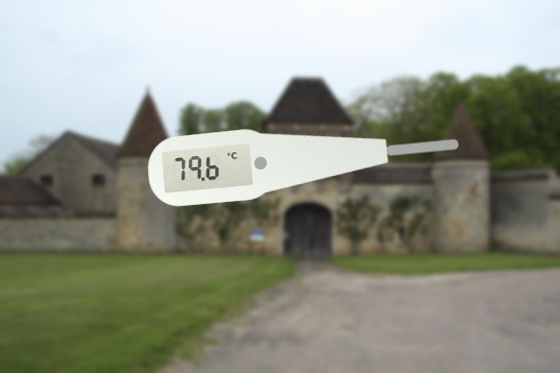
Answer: 79.6; °C
